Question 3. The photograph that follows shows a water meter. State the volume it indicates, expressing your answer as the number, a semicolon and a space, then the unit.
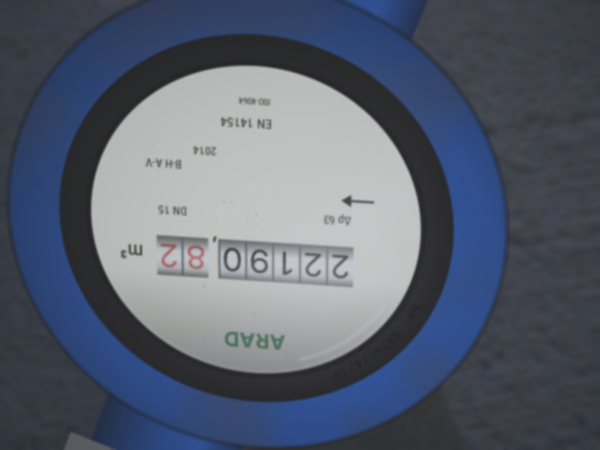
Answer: 22190.82; m³
